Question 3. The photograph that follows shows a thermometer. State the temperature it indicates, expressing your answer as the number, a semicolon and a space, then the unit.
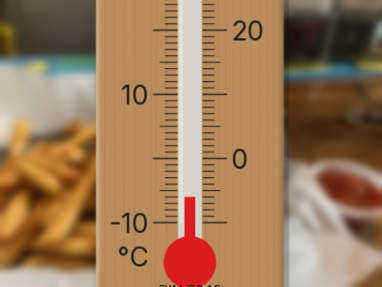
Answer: -6; °C
